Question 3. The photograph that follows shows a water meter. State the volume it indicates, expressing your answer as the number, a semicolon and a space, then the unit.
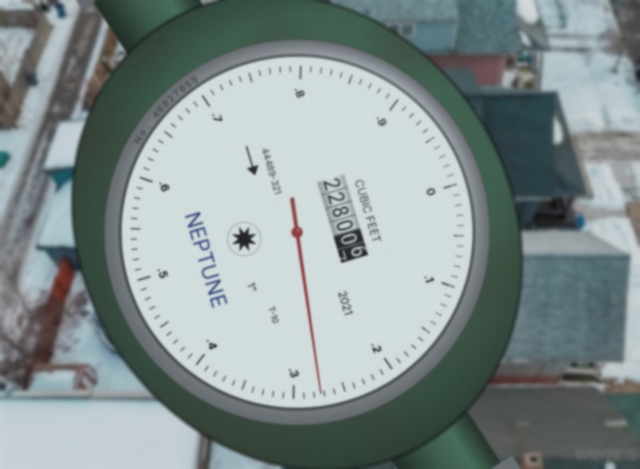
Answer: 228006.27; ft³
